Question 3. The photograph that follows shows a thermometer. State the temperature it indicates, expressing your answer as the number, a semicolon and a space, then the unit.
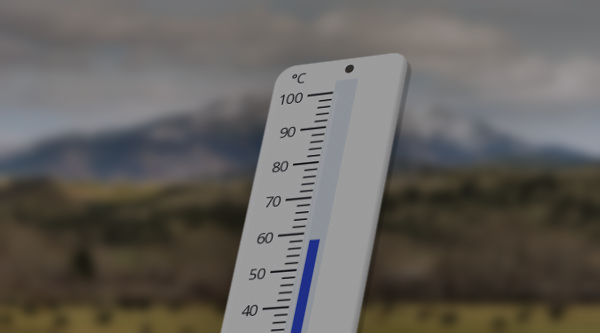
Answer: 58; °C
